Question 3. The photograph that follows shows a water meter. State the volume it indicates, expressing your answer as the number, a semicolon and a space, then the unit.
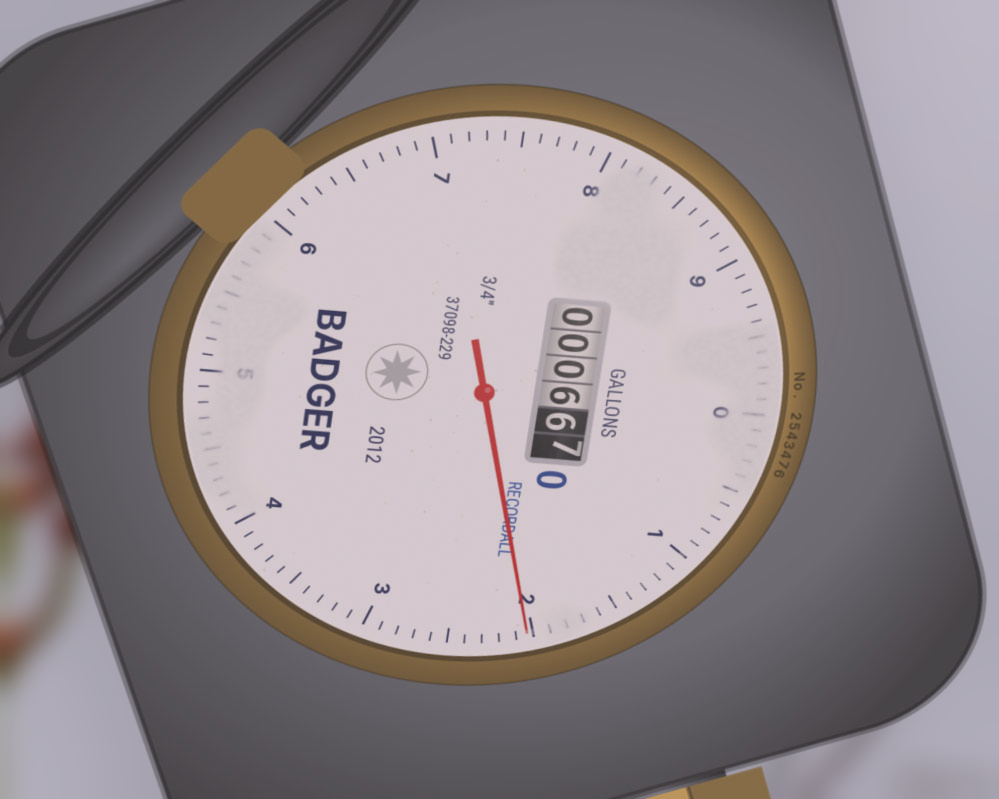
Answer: 6672.0; gal
